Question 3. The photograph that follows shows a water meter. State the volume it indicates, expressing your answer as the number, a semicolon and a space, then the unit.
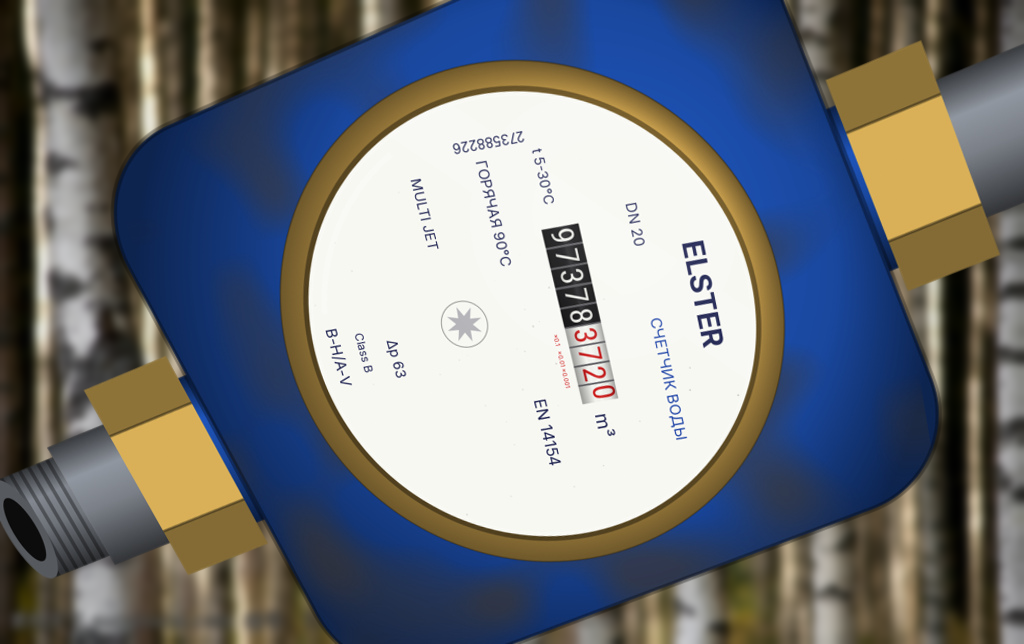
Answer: 97378.3720; m³
